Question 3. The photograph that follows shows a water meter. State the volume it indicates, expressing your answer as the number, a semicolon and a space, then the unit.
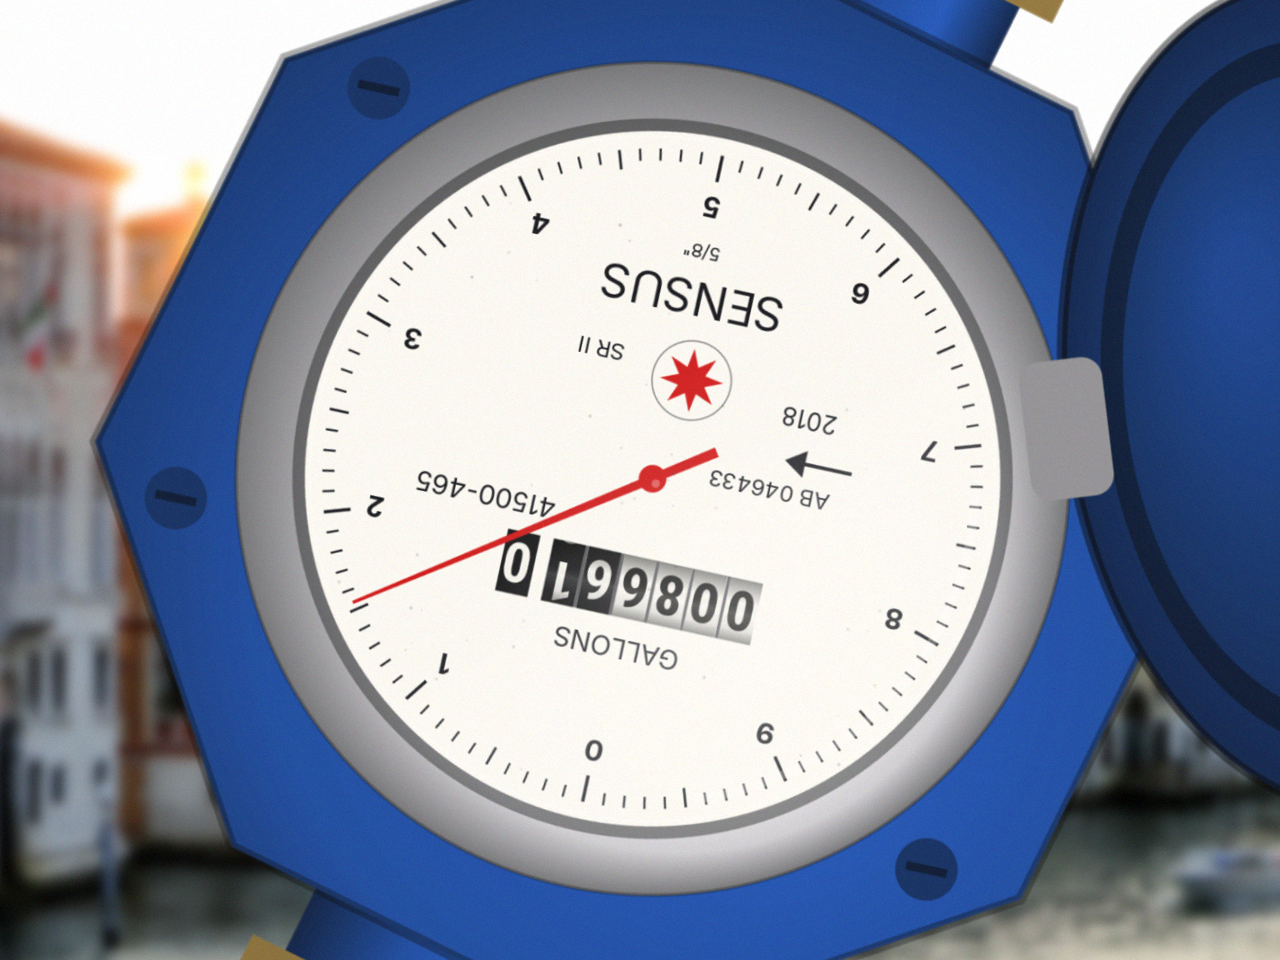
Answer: 86611.5; gal
